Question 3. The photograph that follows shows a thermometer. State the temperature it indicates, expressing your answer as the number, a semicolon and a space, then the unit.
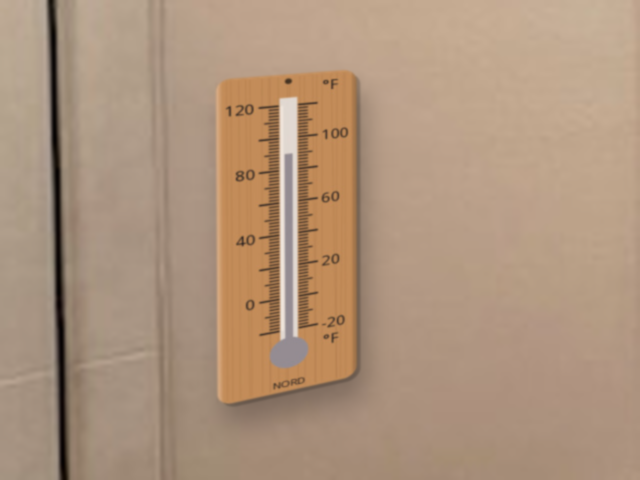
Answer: 90; °F
